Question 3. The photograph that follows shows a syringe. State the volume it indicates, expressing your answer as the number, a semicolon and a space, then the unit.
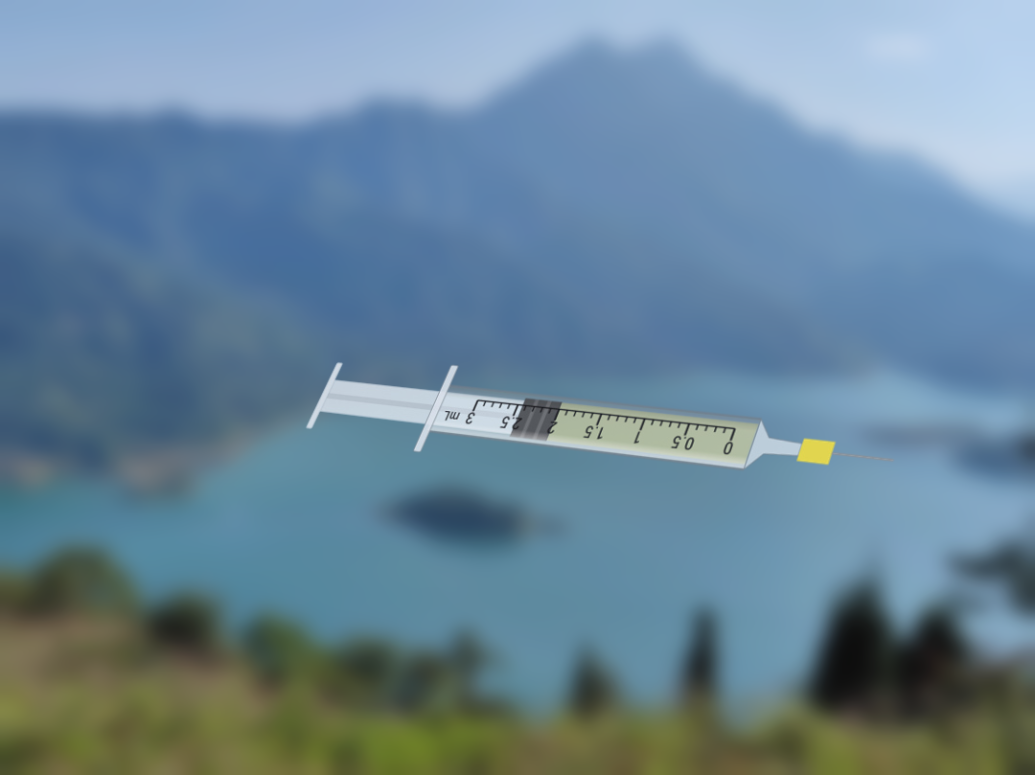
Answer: 2; mL
